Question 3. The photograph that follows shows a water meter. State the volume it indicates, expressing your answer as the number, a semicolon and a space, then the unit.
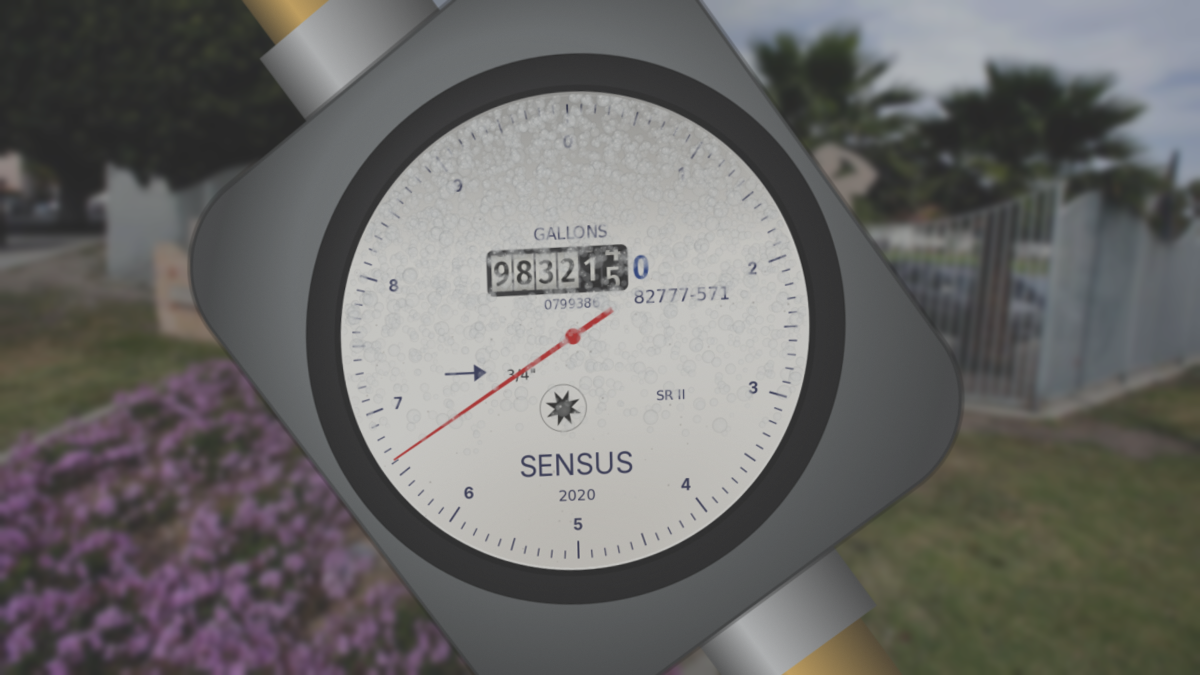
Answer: 9832146.6; gal
